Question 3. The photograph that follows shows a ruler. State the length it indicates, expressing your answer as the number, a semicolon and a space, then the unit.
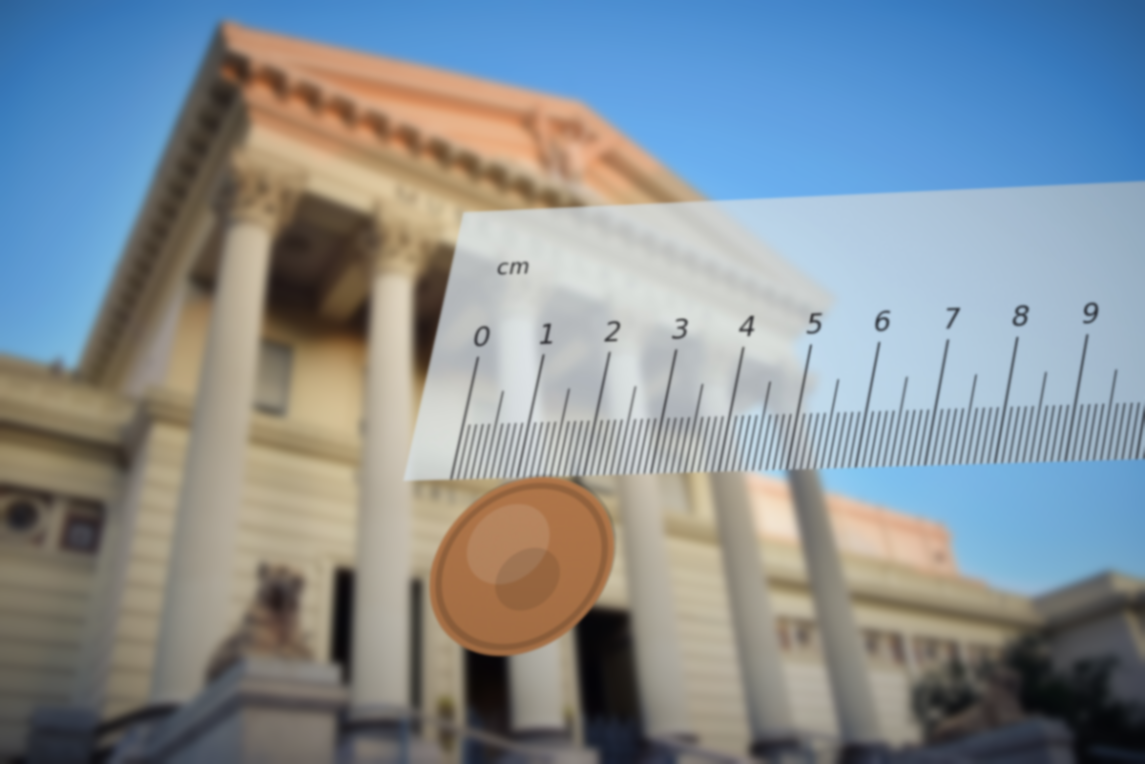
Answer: 2.7; cm
